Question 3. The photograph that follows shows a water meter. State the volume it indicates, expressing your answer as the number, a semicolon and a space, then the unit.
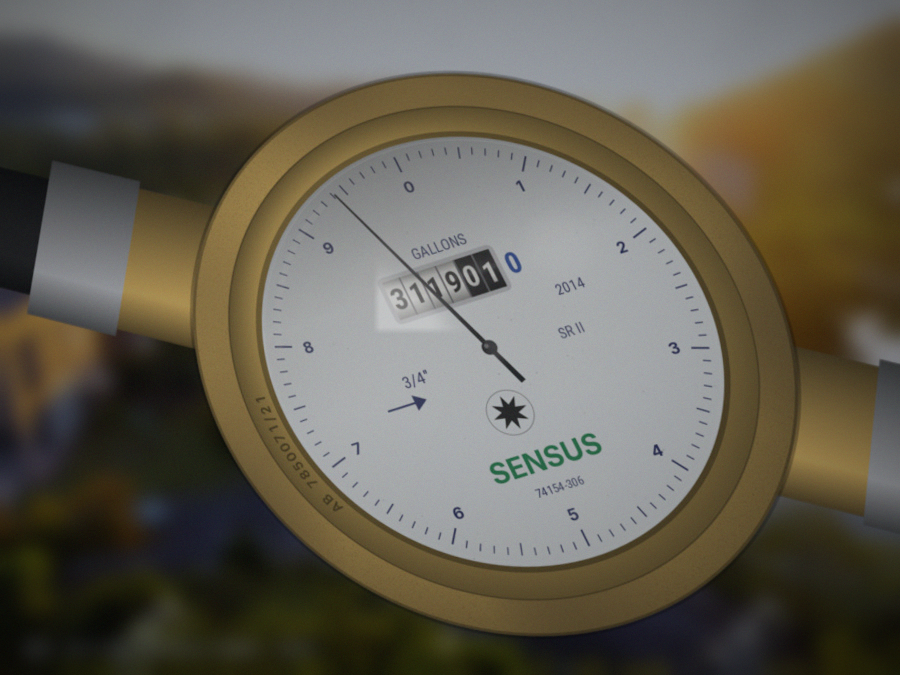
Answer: 3119009.4; gal
